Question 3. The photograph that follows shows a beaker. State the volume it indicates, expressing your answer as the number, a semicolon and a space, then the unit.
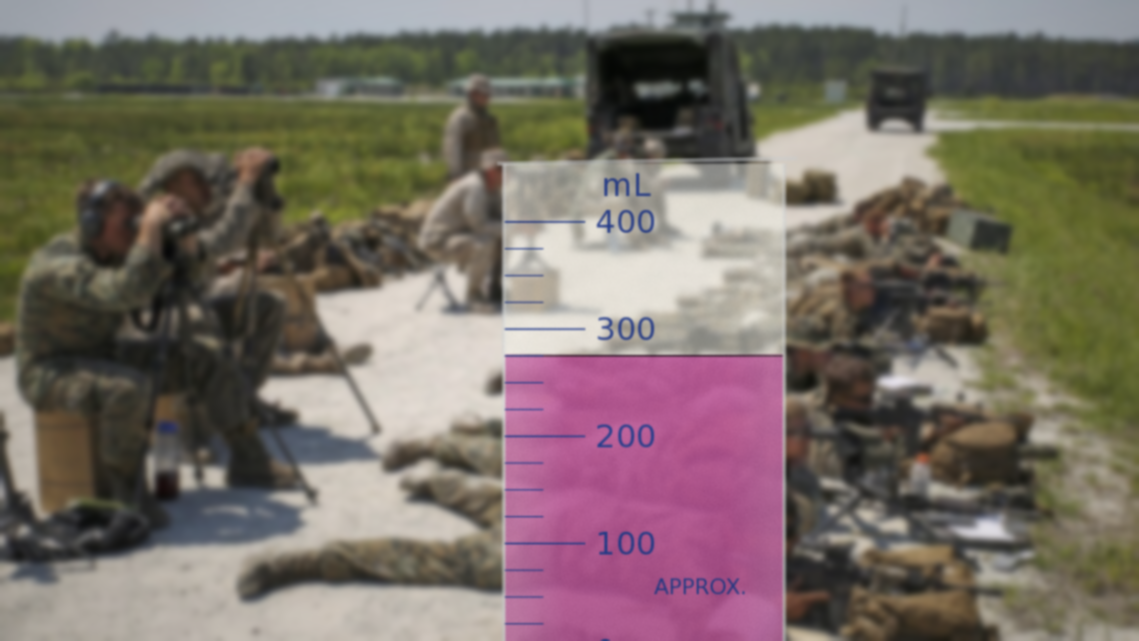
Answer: 275; mL
